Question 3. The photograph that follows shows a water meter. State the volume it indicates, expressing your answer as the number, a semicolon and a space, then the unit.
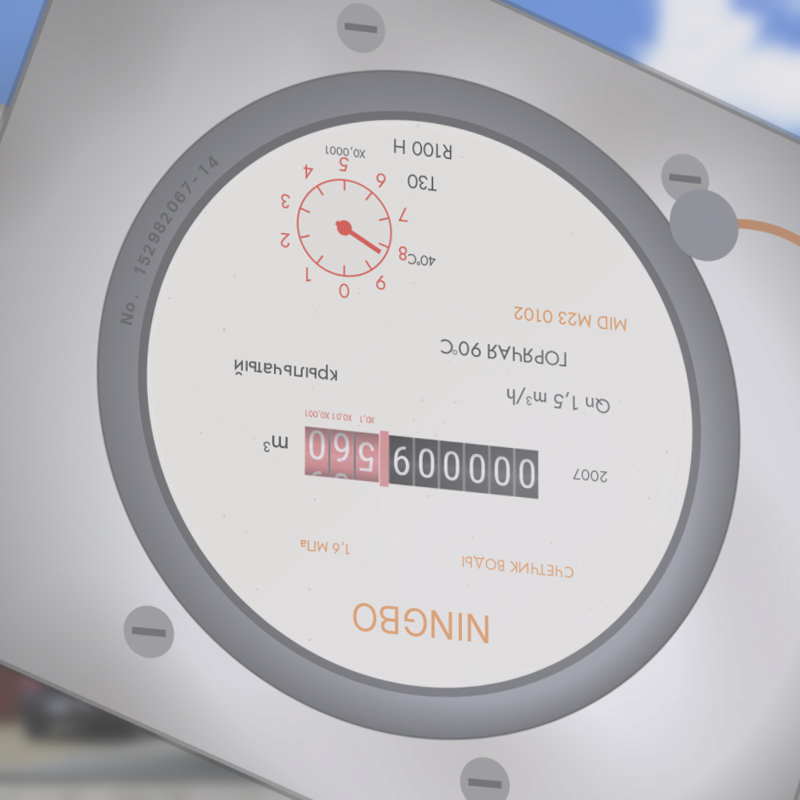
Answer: 9.5598; m³
